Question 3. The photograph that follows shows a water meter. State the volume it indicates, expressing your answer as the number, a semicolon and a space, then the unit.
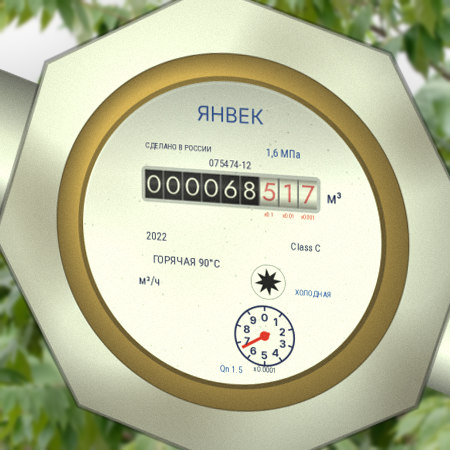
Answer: 68.5176; m³
